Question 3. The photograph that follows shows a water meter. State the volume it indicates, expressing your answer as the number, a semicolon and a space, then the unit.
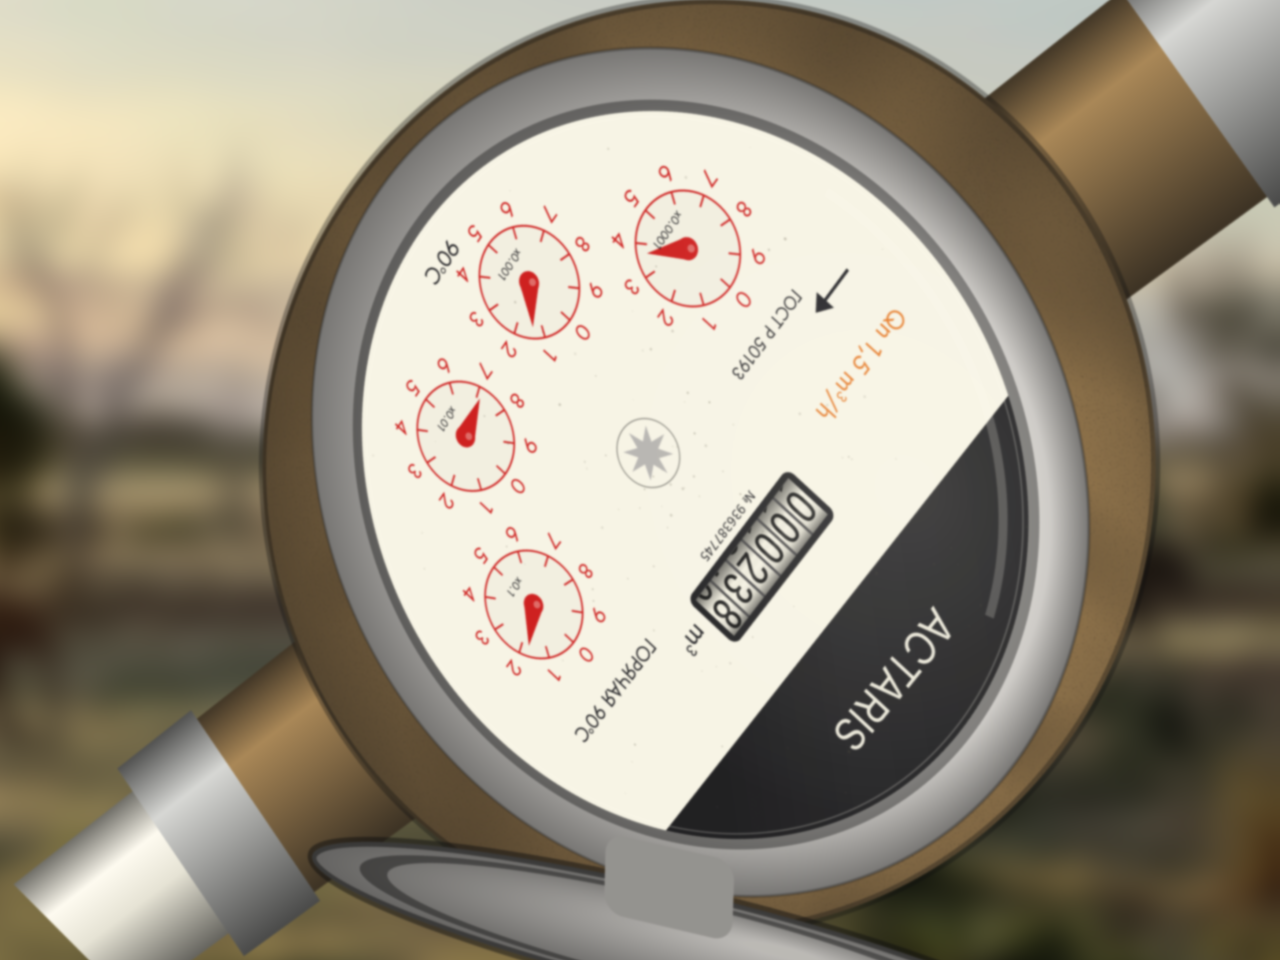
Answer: 238.1713; m³
